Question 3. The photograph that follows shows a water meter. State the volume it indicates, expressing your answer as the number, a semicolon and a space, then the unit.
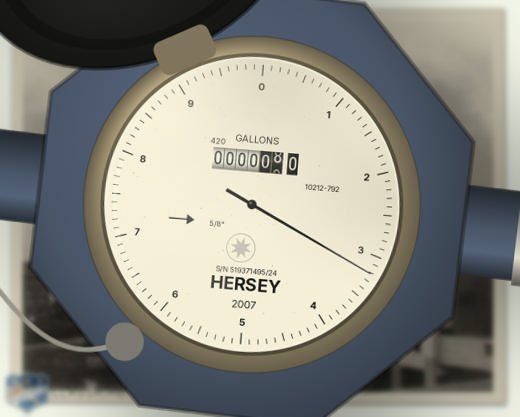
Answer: 83.2; gal
